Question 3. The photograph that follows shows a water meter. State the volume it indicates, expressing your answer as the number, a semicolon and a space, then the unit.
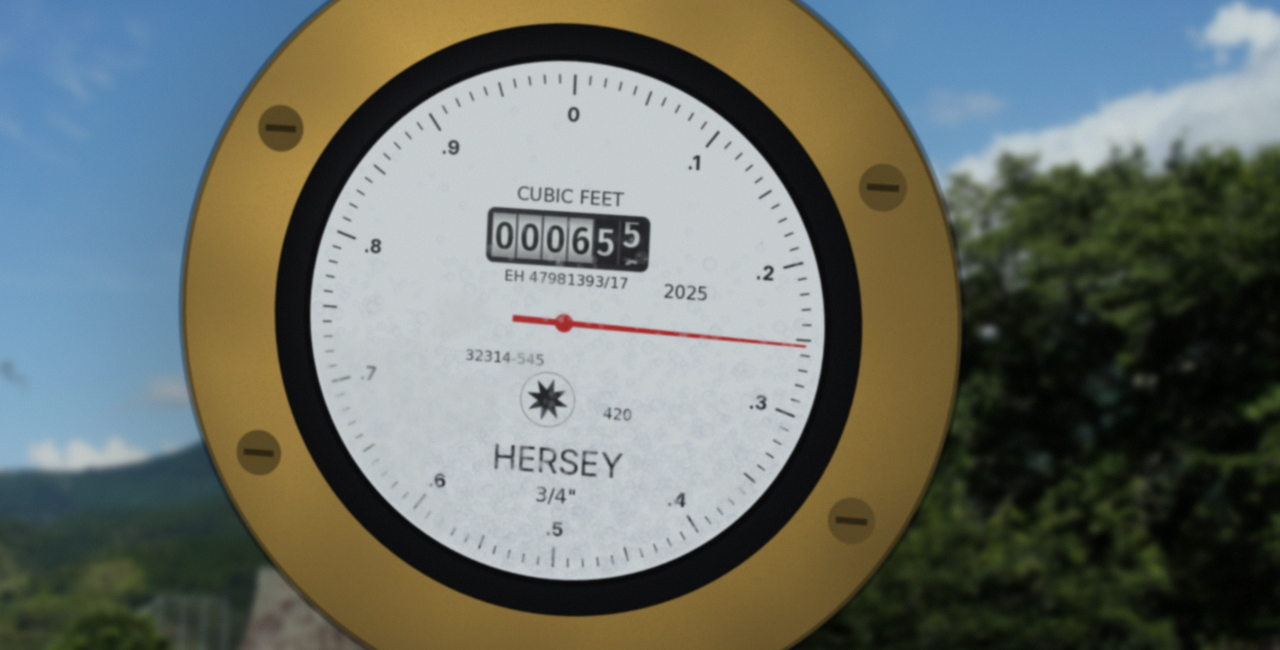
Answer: 655.25; ft³
